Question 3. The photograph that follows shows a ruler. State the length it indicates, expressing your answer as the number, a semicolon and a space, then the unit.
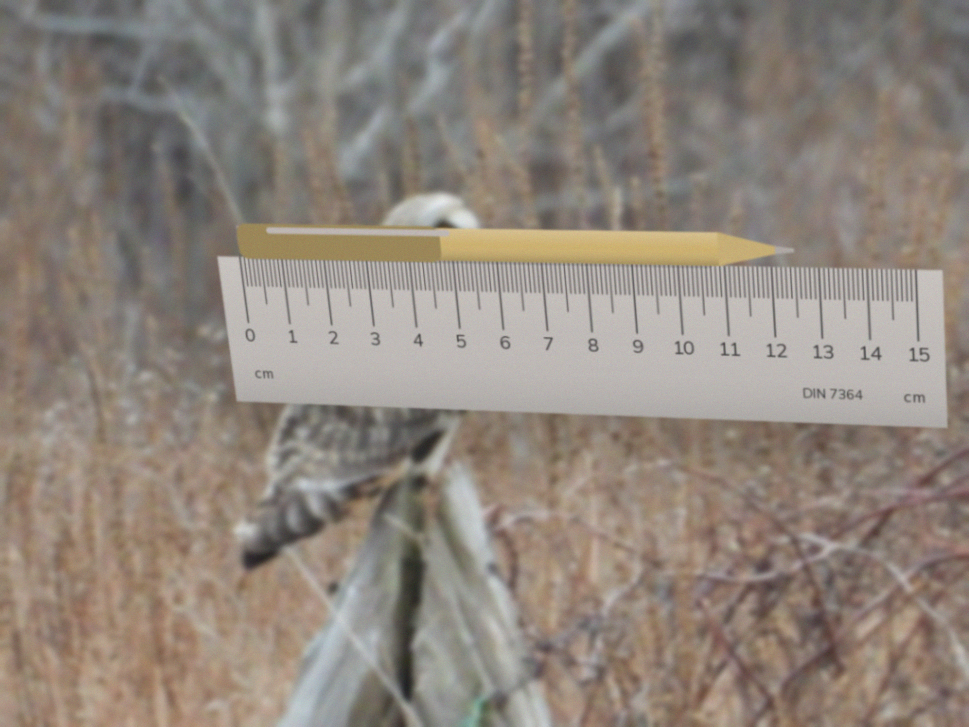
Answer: 12.5; cm
